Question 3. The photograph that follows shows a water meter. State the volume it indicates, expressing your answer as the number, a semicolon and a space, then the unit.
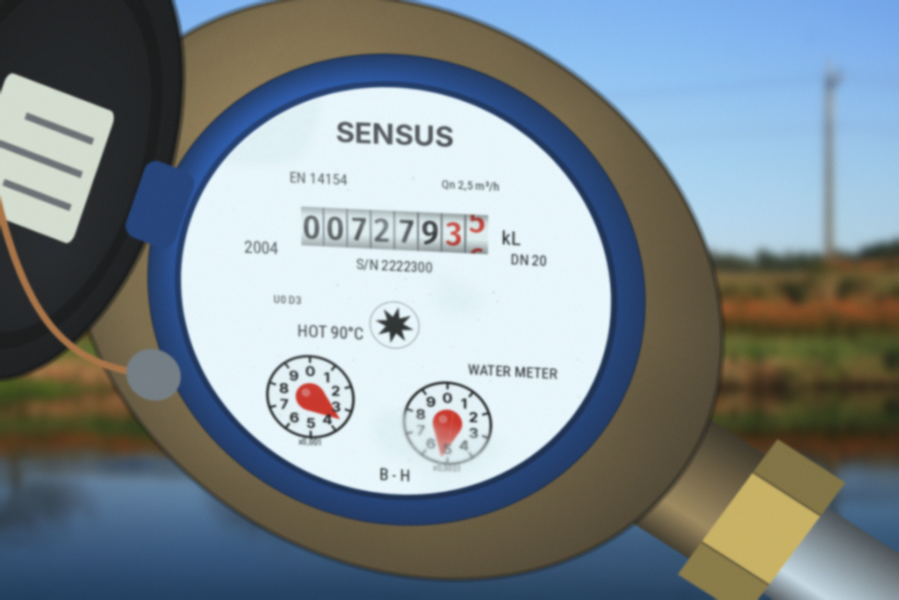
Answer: 7279.3535; kL
